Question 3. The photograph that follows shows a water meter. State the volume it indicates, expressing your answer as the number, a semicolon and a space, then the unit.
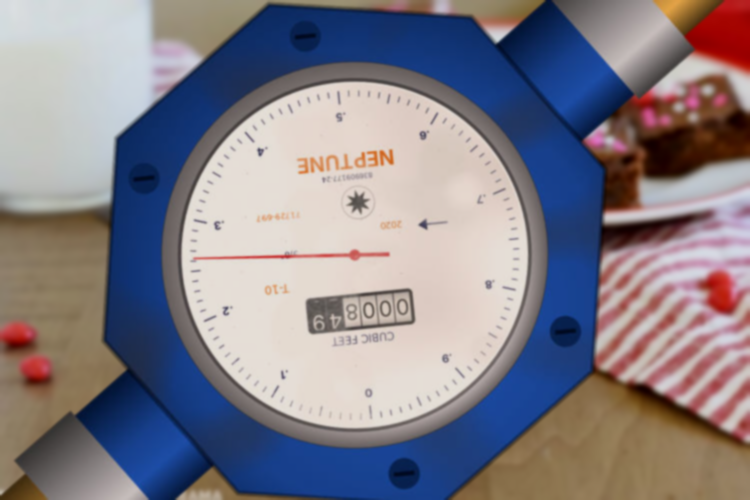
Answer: 849.26; ft³
